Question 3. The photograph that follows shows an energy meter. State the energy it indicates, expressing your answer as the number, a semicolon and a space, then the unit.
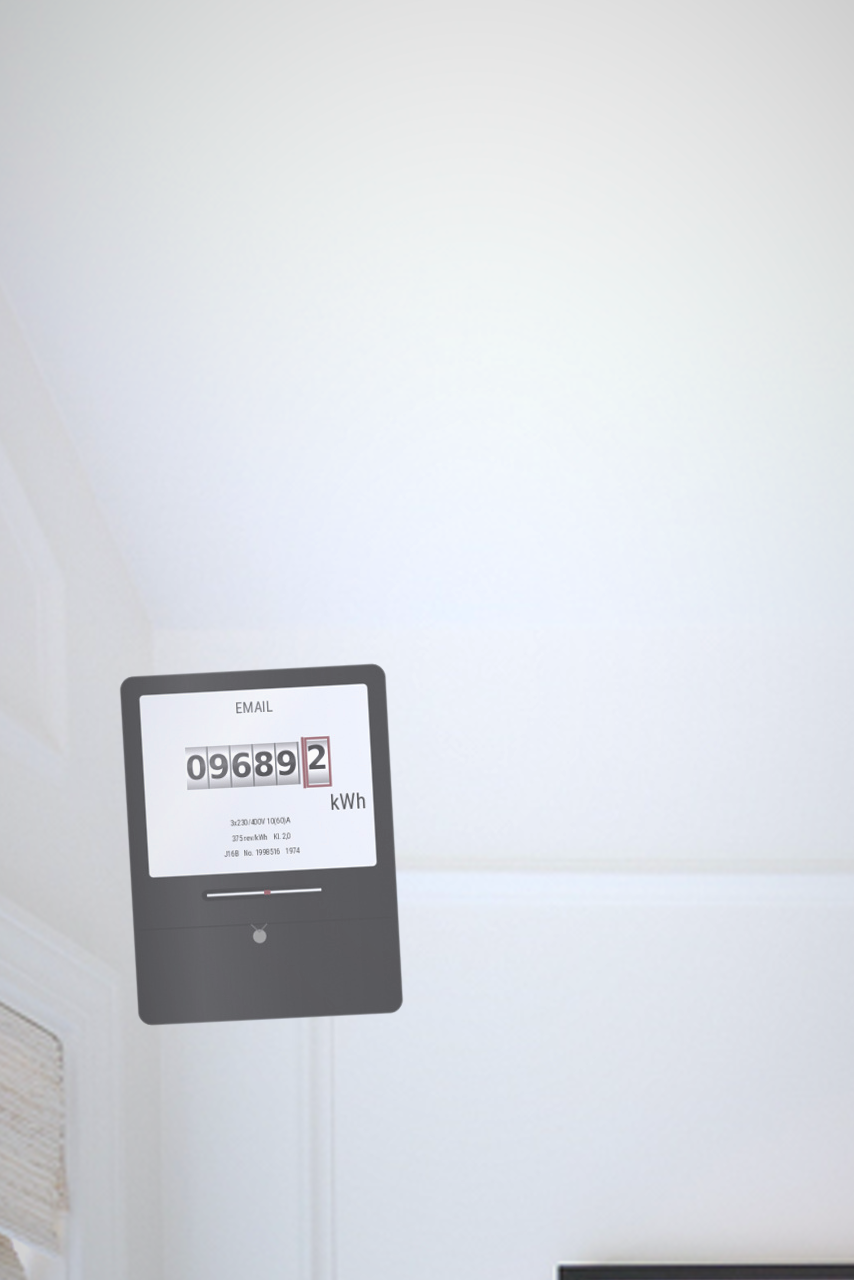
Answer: 9689.2; kWh
